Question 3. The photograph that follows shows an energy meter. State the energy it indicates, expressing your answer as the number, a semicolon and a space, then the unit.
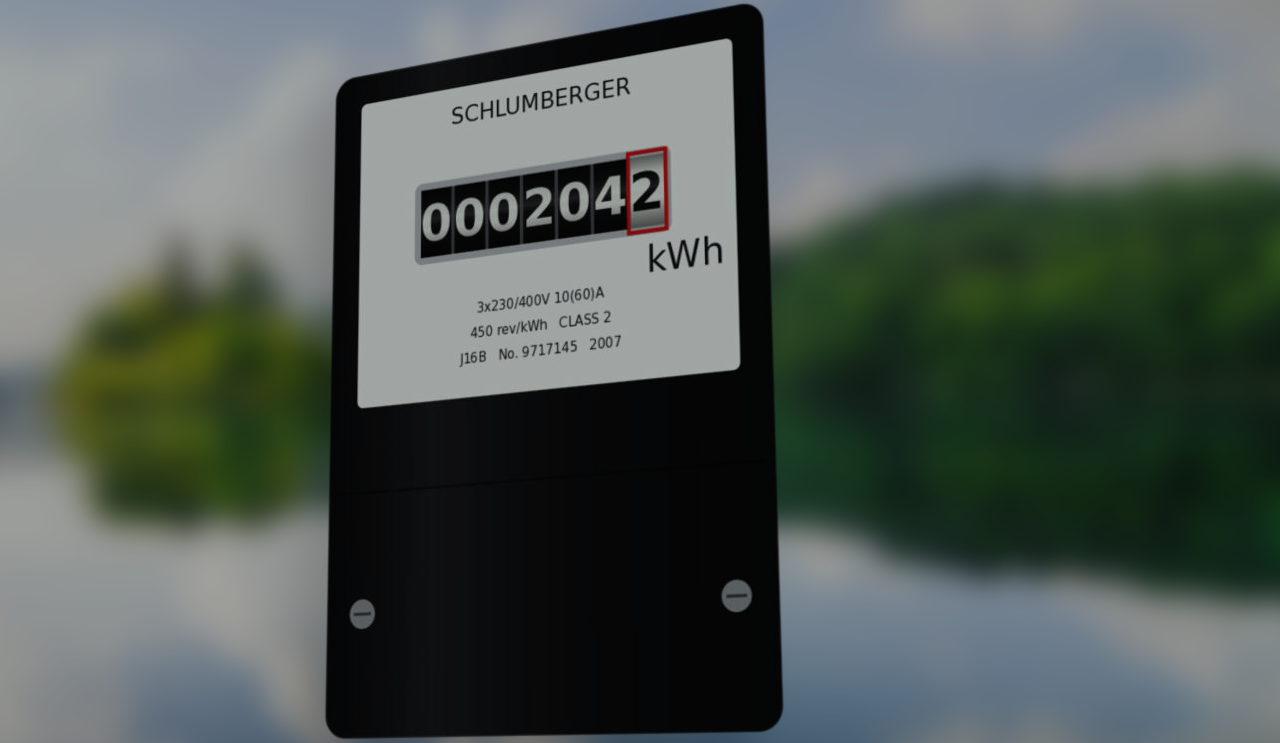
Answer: 204.2; kWh
